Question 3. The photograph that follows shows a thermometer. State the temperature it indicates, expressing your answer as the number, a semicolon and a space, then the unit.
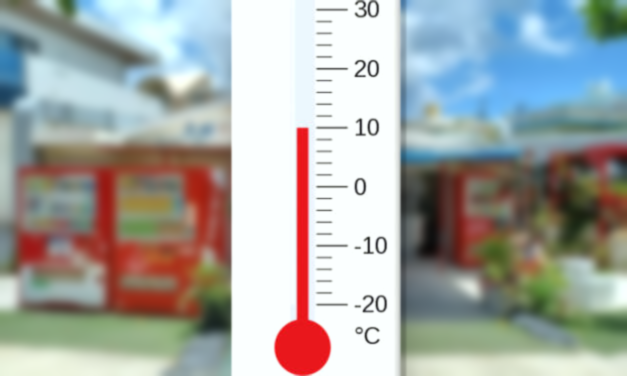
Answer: 10; °C
